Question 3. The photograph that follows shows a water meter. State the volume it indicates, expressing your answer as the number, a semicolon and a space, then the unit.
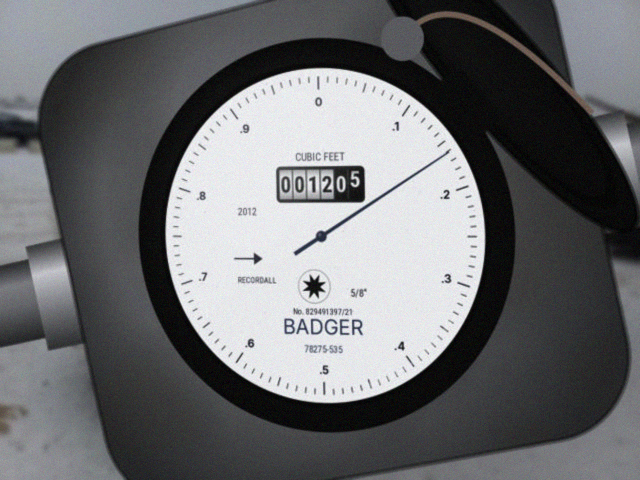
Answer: 1205.16; ft³
